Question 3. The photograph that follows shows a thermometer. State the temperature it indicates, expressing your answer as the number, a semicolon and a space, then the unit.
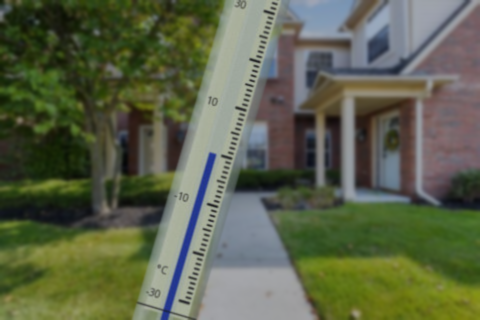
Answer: 0; °C
